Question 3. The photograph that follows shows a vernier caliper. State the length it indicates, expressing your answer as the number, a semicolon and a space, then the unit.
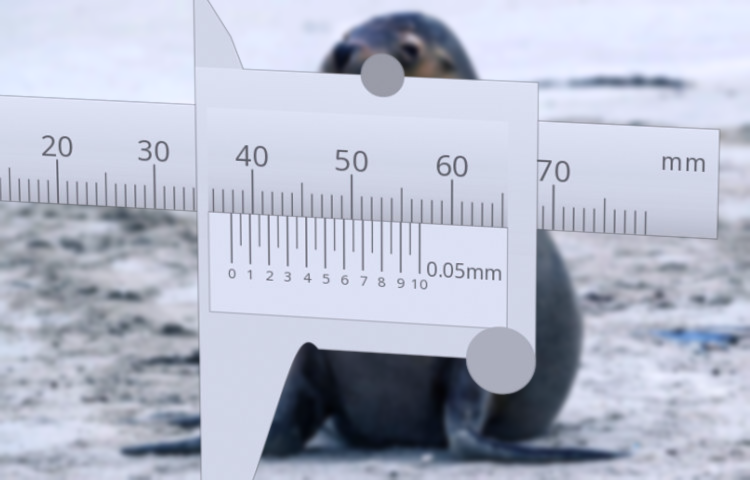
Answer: 37.8; mm
